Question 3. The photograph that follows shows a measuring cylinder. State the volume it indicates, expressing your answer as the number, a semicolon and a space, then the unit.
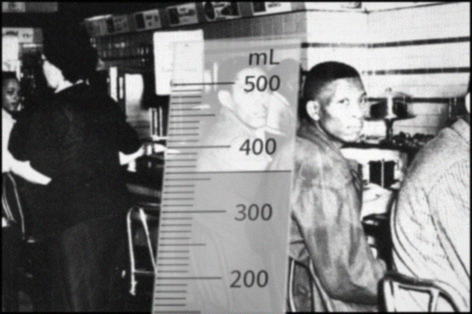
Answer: 360; mL
